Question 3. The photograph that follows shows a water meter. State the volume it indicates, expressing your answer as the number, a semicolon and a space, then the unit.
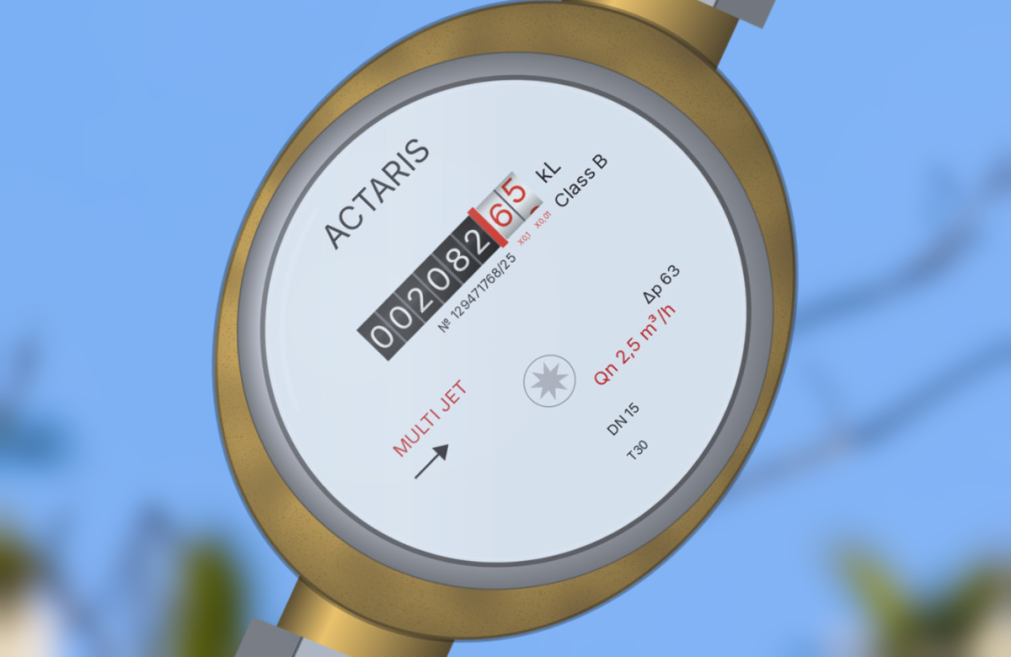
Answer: 2082.65; kL
